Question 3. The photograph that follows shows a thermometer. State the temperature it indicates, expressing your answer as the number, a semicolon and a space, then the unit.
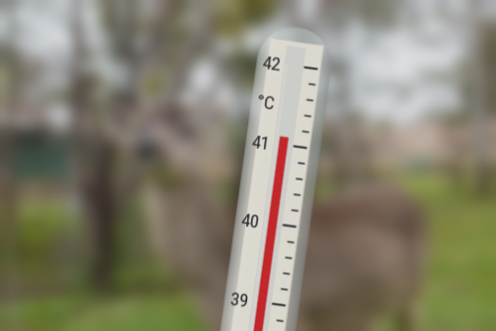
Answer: 41.1; °C
